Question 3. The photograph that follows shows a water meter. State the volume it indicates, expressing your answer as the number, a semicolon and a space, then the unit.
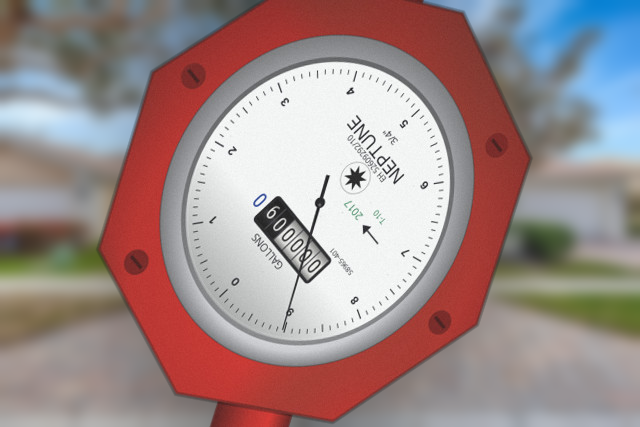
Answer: 89.0; gal
